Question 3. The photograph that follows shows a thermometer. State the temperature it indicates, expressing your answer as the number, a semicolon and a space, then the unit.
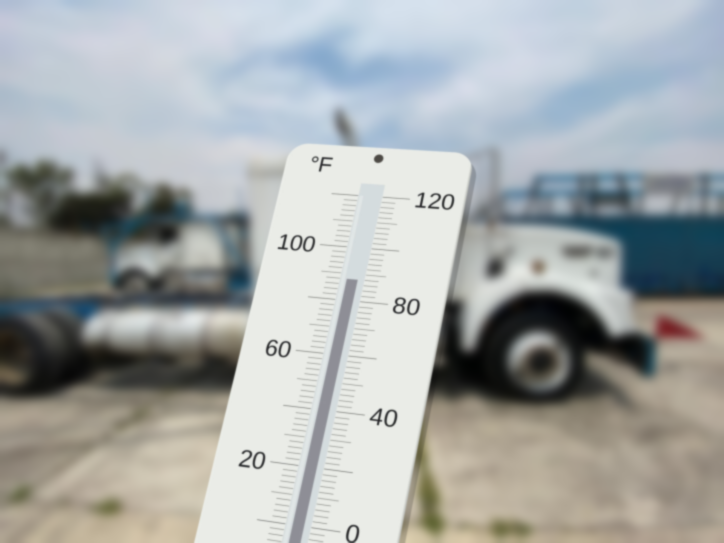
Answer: 88; °F
